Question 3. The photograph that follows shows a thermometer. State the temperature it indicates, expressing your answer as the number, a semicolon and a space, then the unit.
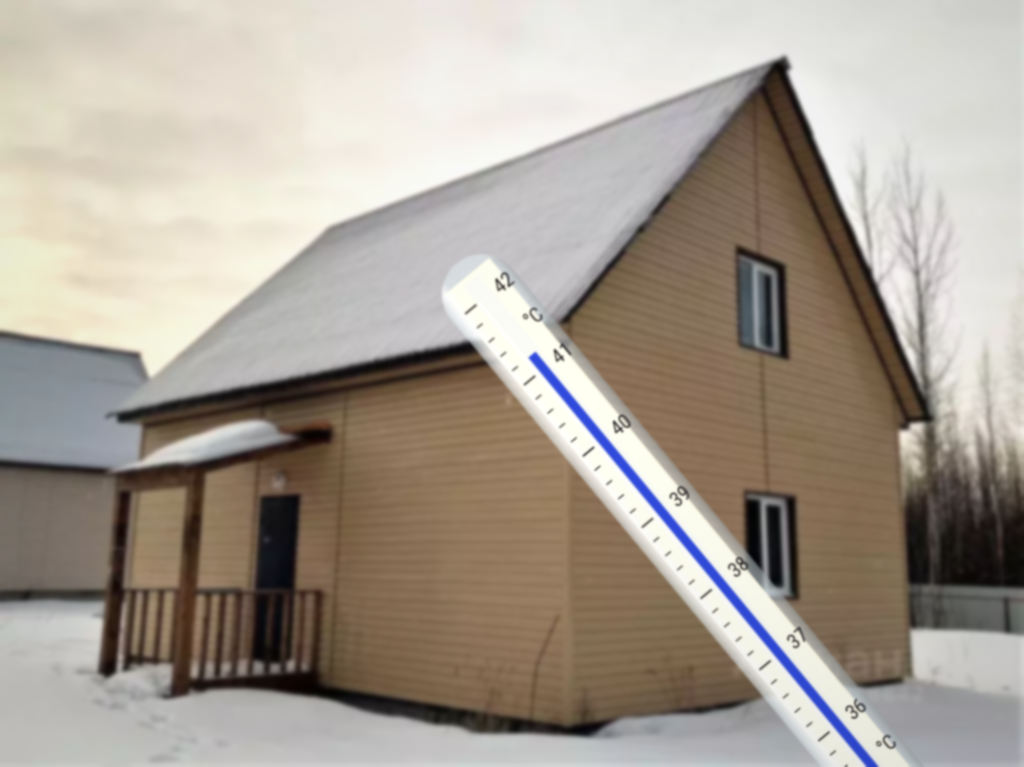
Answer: 41.2; °C
